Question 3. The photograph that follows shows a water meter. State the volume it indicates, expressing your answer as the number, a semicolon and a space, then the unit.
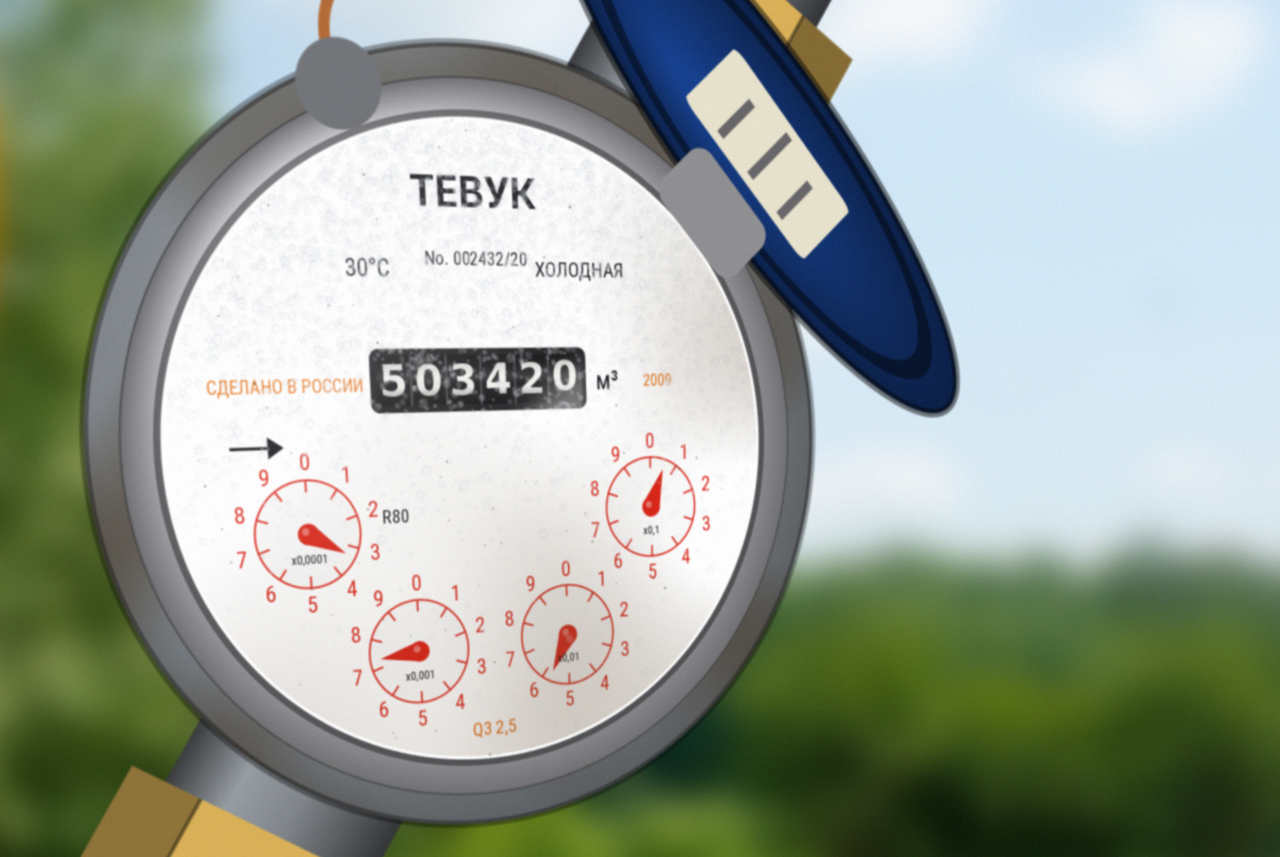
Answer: 503420.0573; m³
